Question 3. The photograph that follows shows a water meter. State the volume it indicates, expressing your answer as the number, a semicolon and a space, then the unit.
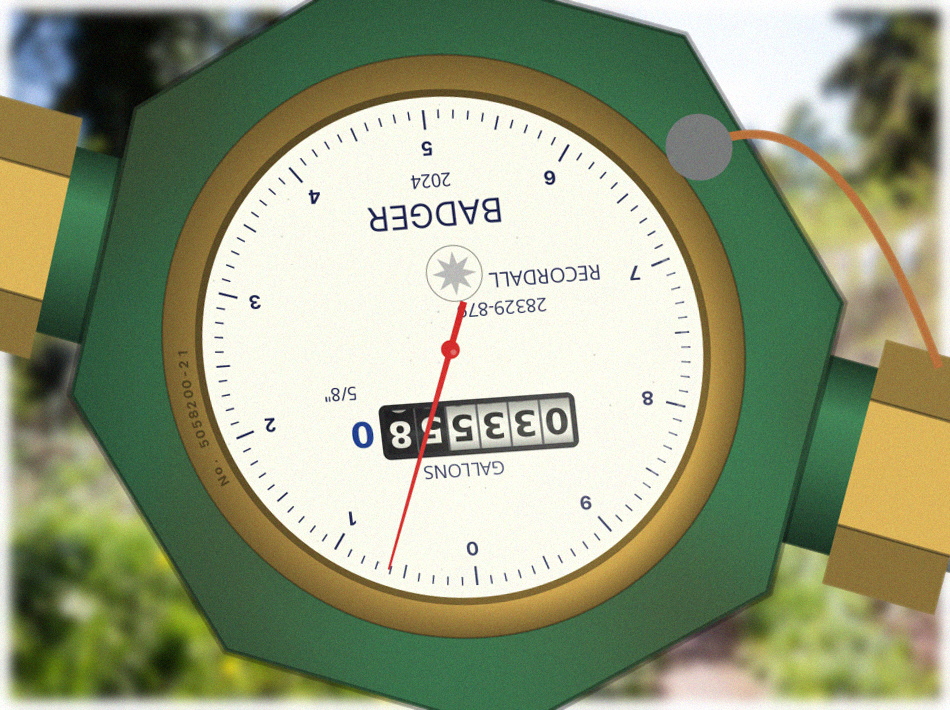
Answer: 335580.6; gal
